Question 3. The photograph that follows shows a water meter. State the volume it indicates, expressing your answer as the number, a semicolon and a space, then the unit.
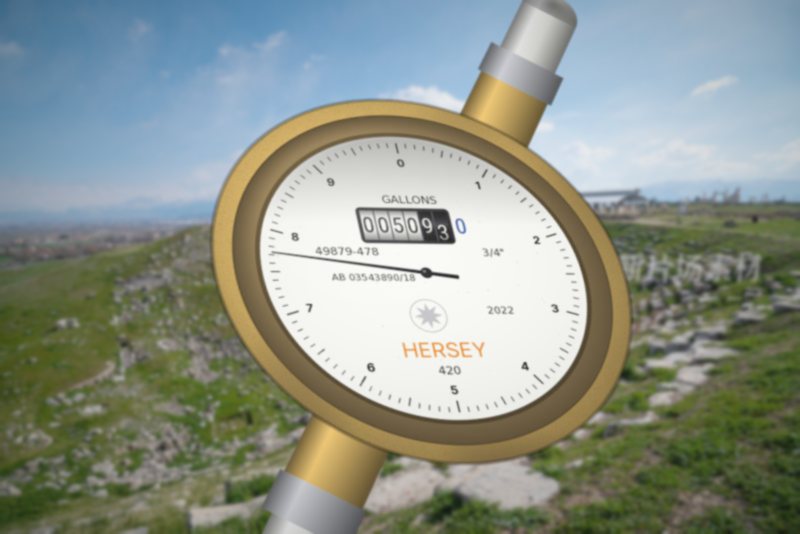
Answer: 50927.7; gal
